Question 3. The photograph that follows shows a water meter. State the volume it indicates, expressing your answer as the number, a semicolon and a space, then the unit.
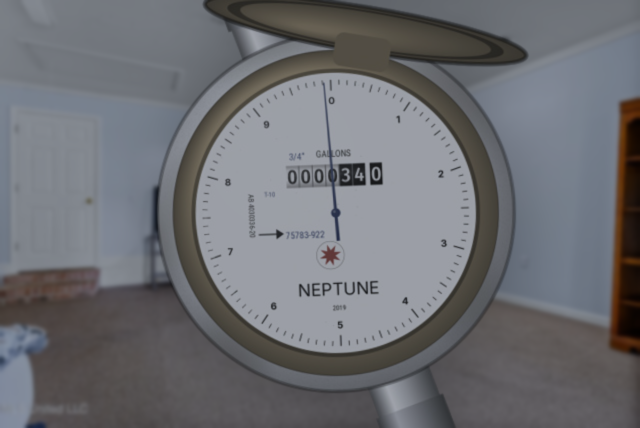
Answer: 339.9; gal
